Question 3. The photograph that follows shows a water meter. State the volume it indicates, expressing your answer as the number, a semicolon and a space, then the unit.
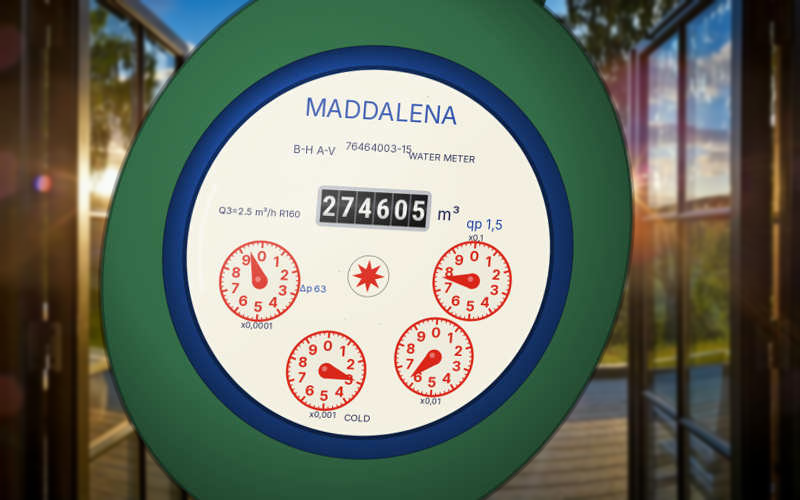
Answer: 274605.7629; m³
